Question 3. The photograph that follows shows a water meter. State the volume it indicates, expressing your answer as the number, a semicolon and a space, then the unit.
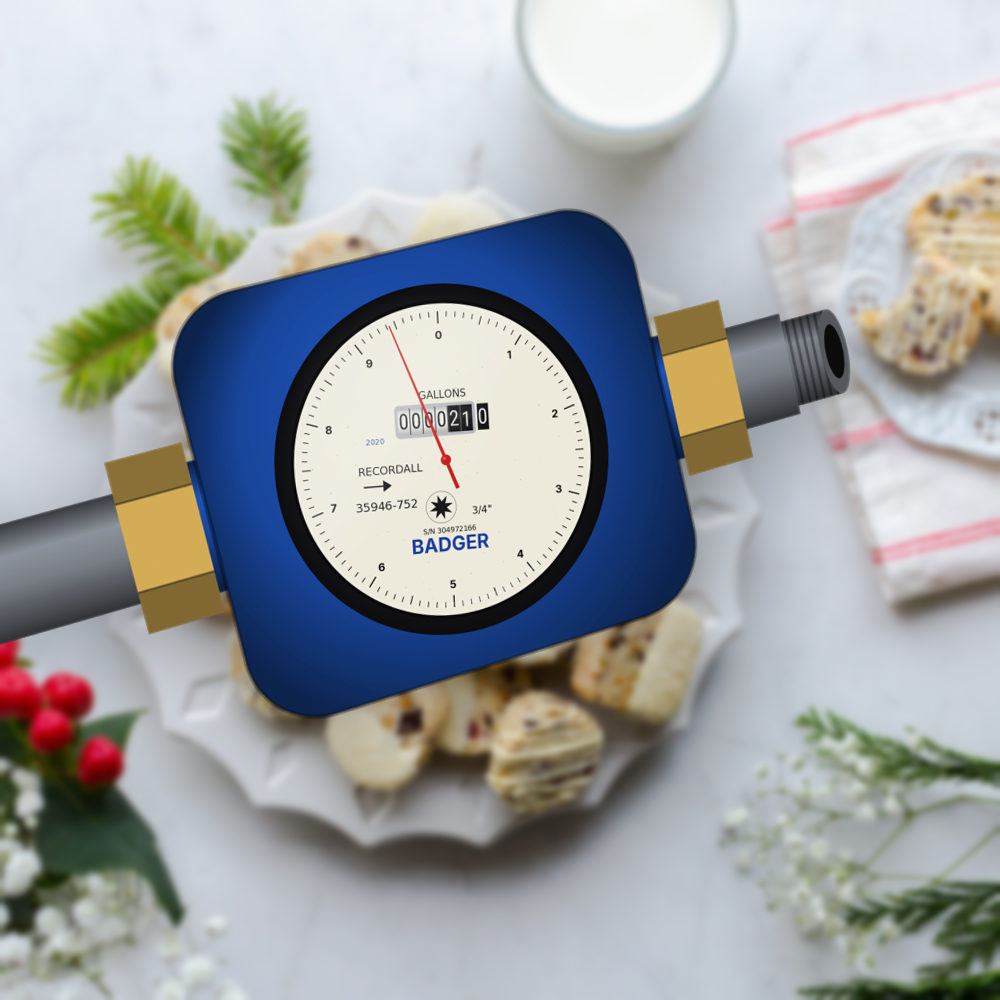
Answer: 209.4; gal
